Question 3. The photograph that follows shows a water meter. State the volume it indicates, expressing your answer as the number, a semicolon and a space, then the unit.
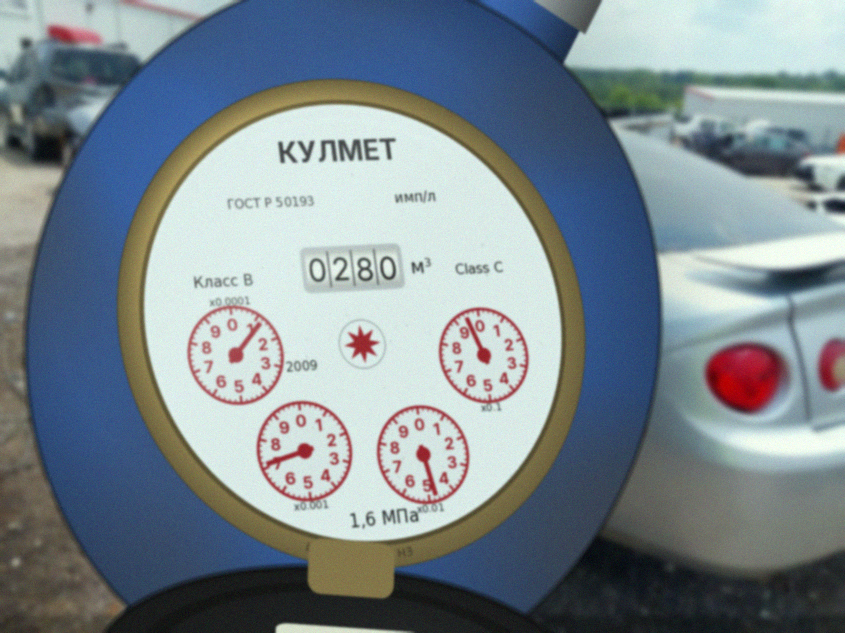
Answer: 279.9471; m³
